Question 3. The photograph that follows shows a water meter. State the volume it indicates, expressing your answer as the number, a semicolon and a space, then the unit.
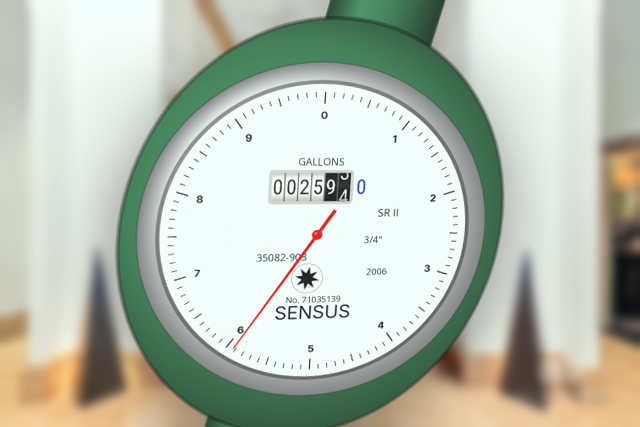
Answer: 25935.9; gal
